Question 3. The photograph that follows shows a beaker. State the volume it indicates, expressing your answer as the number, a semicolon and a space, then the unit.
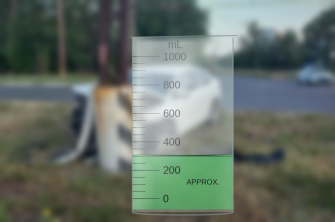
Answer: 300; mL
